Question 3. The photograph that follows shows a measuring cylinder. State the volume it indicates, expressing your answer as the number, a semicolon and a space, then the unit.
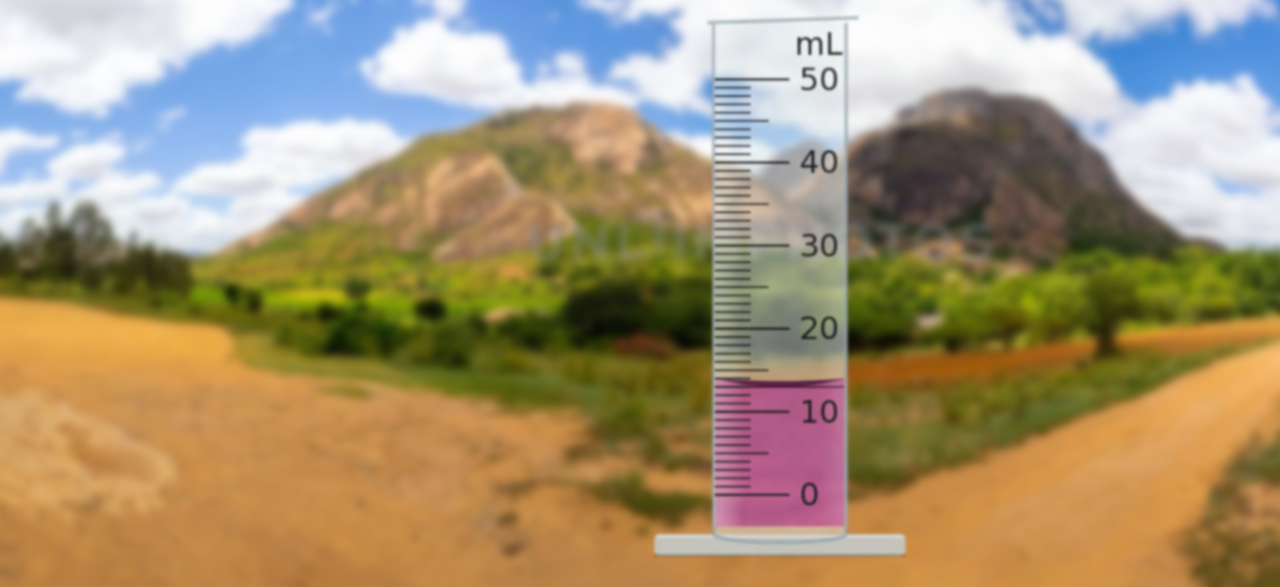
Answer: 13; mL
